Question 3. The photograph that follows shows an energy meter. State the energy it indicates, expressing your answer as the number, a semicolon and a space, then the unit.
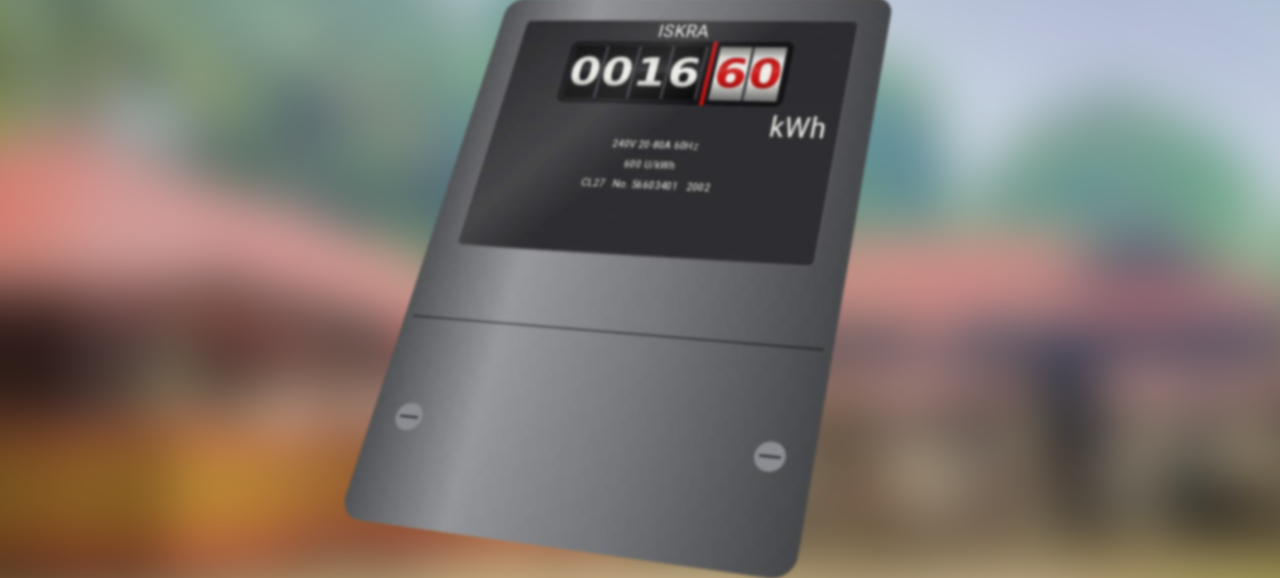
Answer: 16.60; kWh
